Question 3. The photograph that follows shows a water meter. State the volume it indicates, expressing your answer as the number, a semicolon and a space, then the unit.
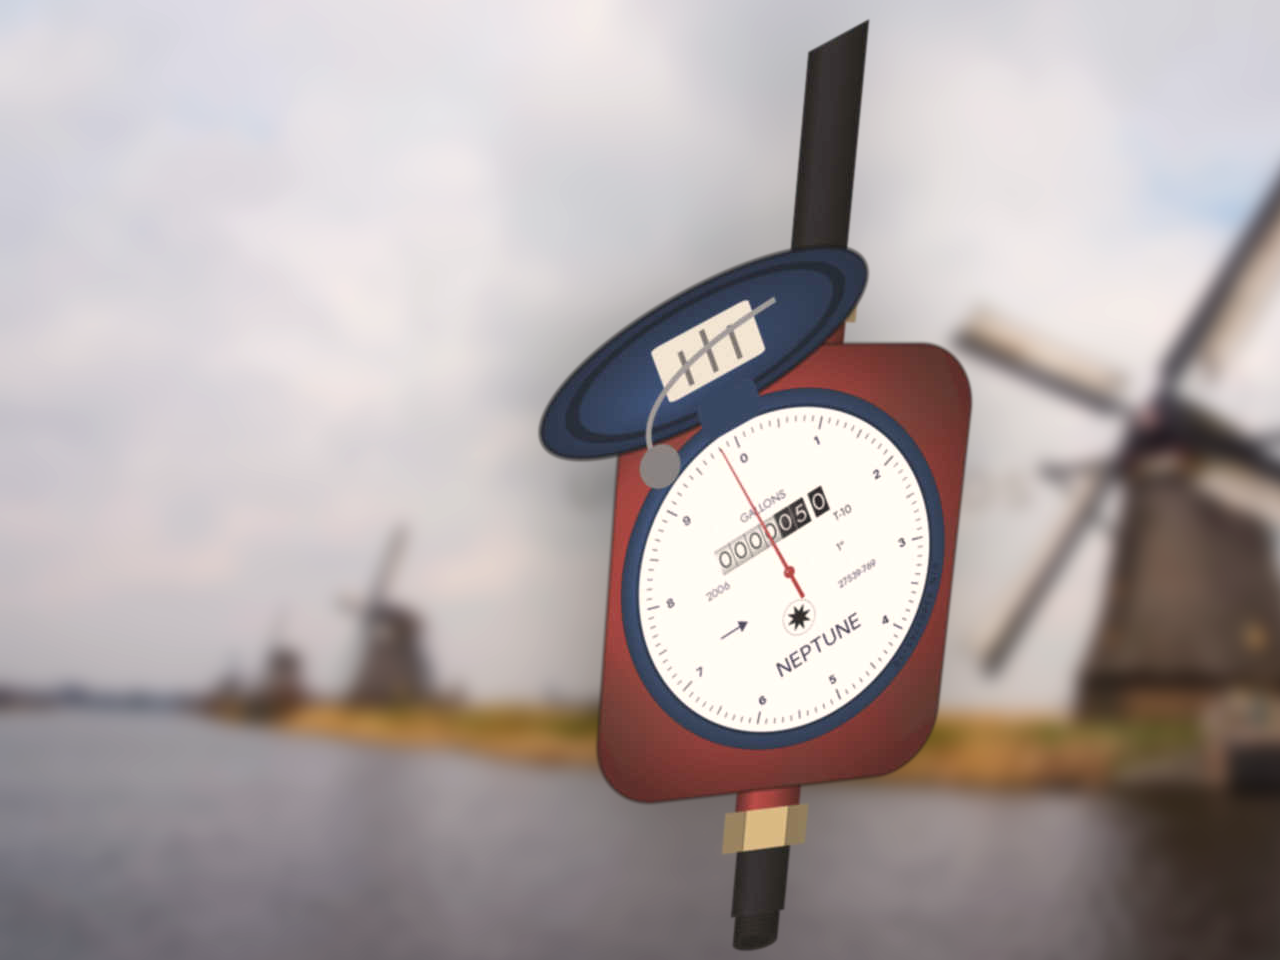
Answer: 49.8; gal
